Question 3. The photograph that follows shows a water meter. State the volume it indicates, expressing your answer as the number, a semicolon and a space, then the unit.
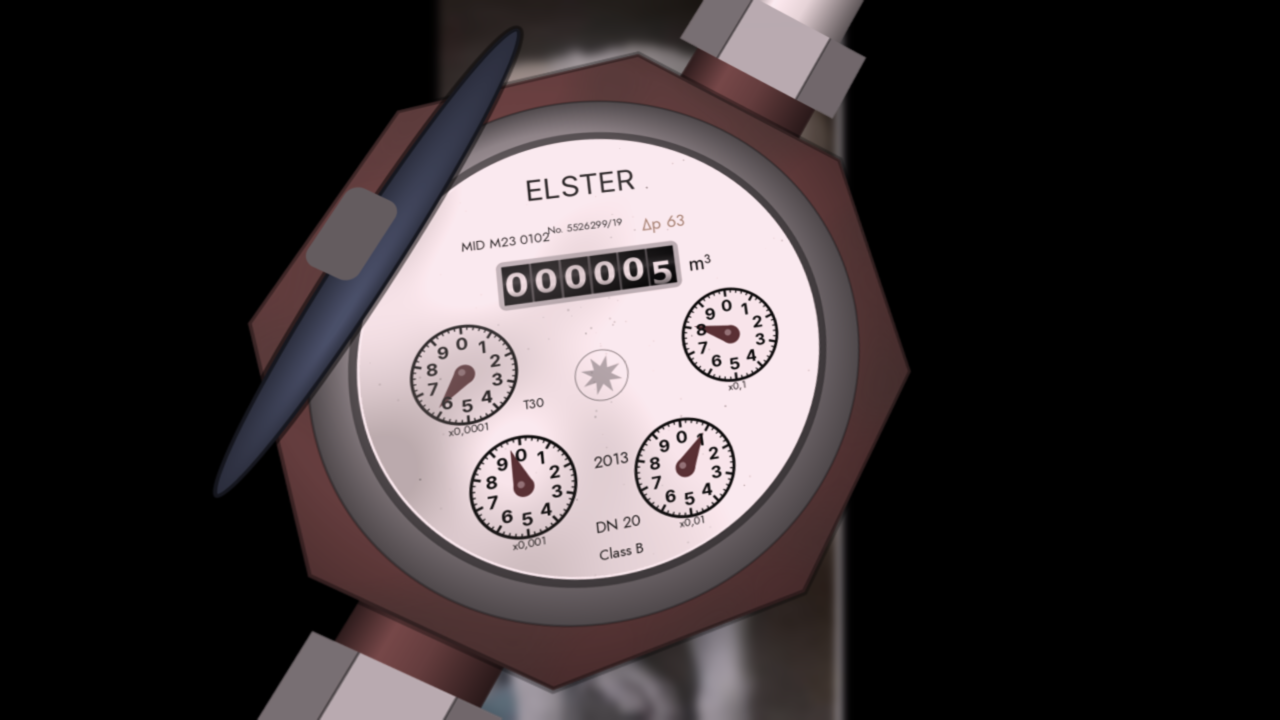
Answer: 4.8096; m³
